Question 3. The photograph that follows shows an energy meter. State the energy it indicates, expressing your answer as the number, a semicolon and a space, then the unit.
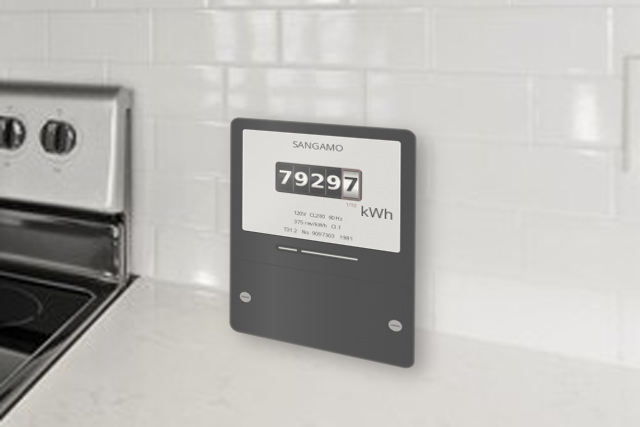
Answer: 7929.7; kWh
